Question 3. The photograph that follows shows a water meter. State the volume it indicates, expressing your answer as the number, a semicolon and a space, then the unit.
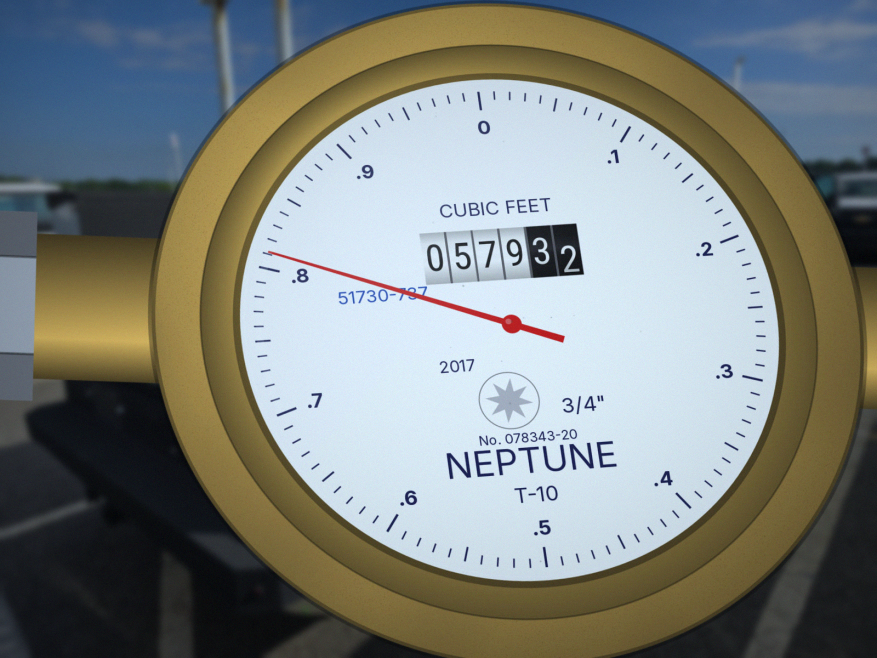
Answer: 57931.81; ft³
